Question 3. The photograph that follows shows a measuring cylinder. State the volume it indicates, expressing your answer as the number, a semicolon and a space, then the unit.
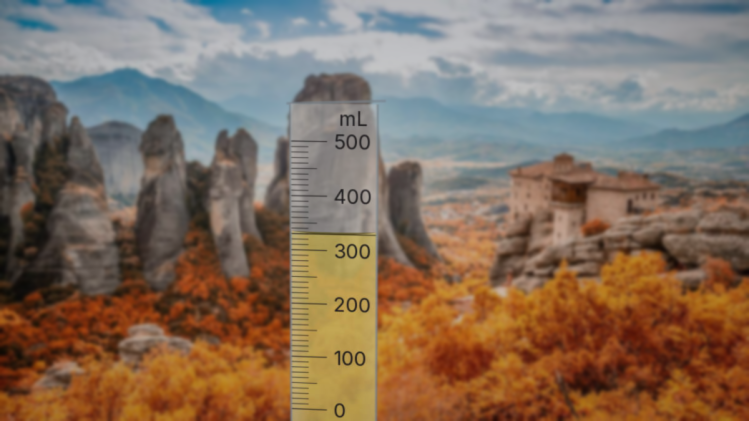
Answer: 330; mL
